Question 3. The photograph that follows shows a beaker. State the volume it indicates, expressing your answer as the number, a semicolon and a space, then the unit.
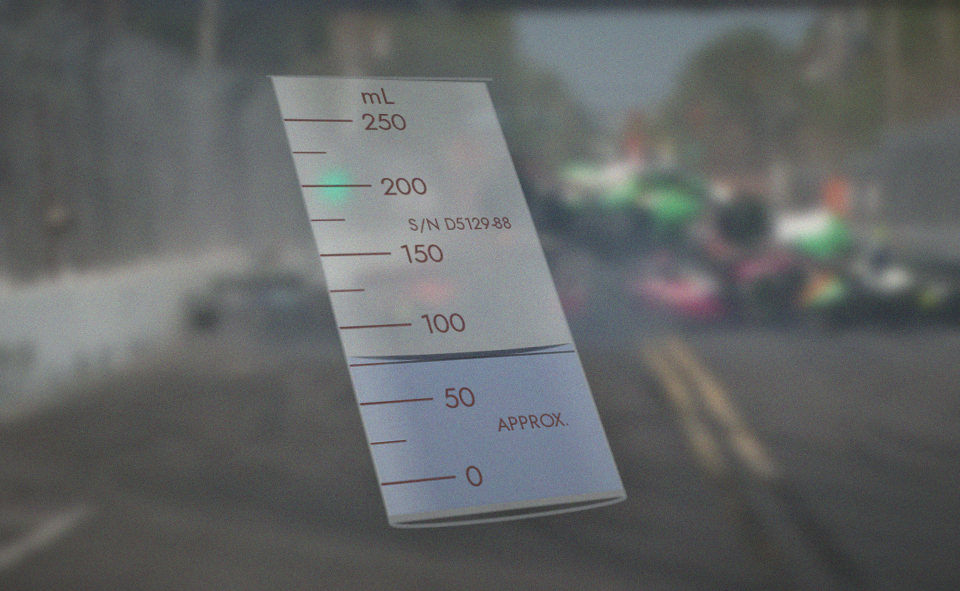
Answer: 75; mL
